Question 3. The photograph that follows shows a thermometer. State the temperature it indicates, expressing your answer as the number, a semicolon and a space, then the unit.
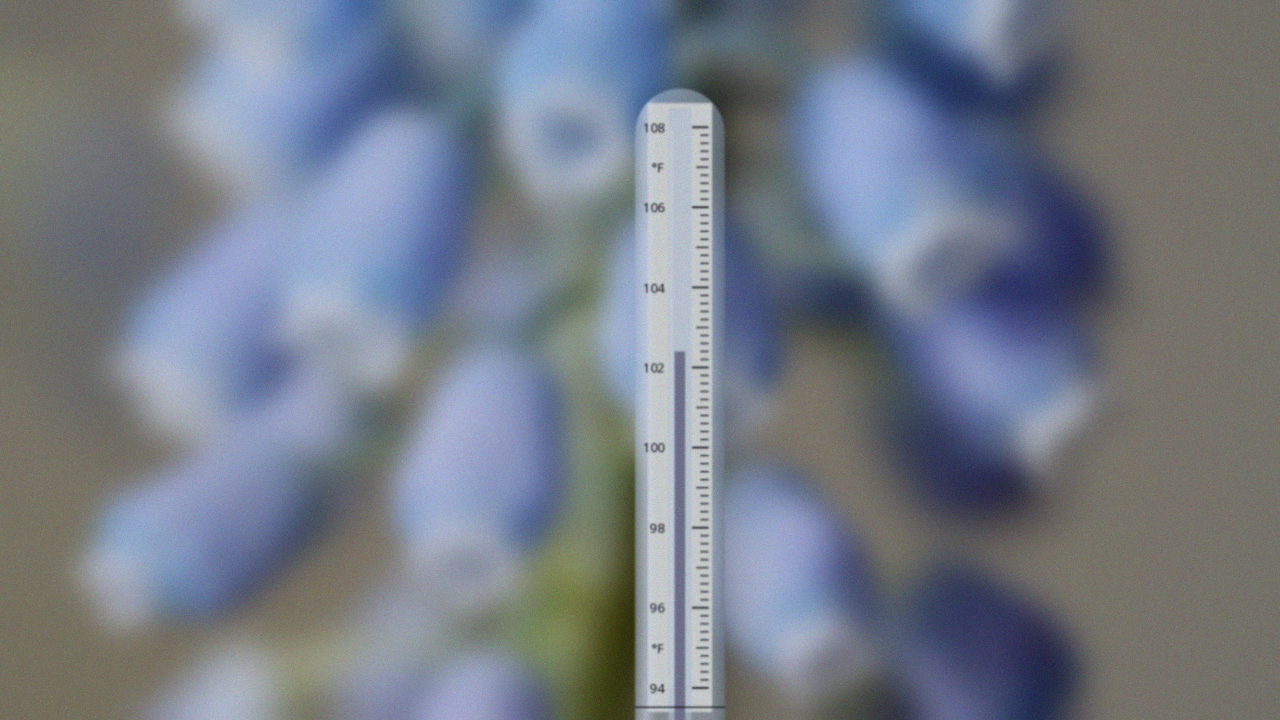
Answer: 102.4; °F
